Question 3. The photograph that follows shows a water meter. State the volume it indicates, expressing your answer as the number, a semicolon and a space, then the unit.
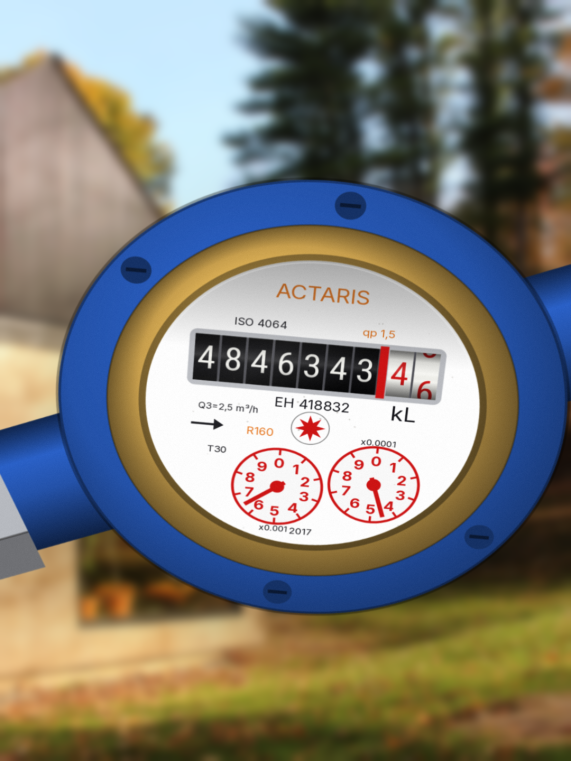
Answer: 4846343.4564; kL
